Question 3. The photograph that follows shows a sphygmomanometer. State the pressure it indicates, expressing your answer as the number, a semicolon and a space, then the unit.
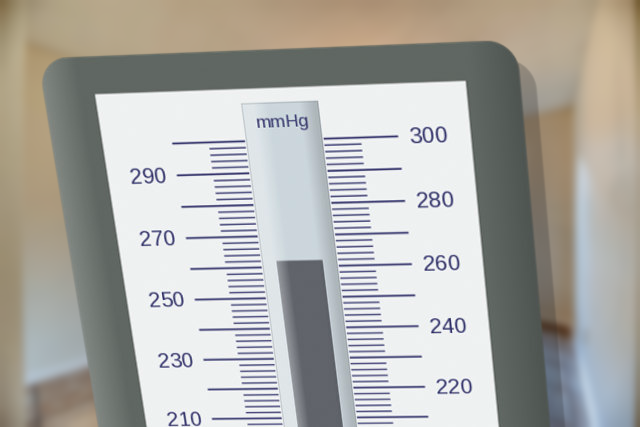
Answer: 262; mmHg
